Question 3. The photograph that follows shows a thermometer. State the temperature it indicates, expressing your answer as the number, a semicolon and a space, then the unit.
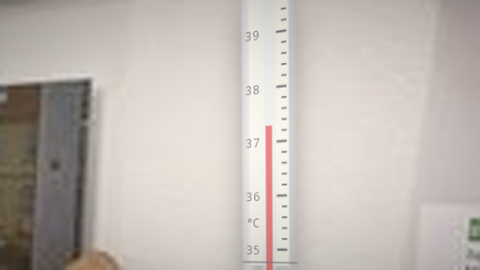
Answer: 37.3; °C
